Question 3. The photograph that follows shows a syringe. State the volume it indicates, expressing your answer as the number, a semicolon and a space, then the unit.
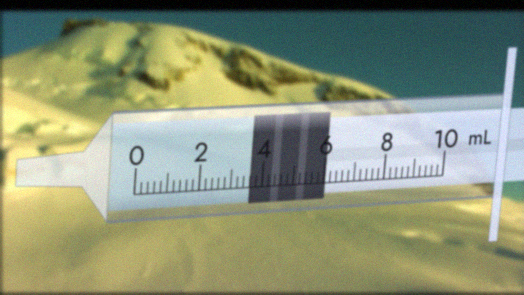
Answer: 3.6; mL
